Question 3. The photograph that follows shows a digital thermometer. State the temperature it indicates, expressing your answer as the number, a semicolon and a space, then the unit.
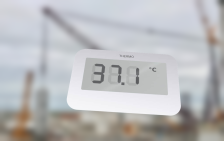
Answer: 37.1; °C
